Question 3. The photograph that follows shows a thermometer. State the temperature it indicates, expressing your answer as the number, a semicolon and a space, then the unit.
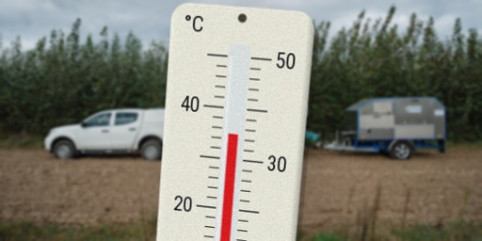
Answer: 35; °C
